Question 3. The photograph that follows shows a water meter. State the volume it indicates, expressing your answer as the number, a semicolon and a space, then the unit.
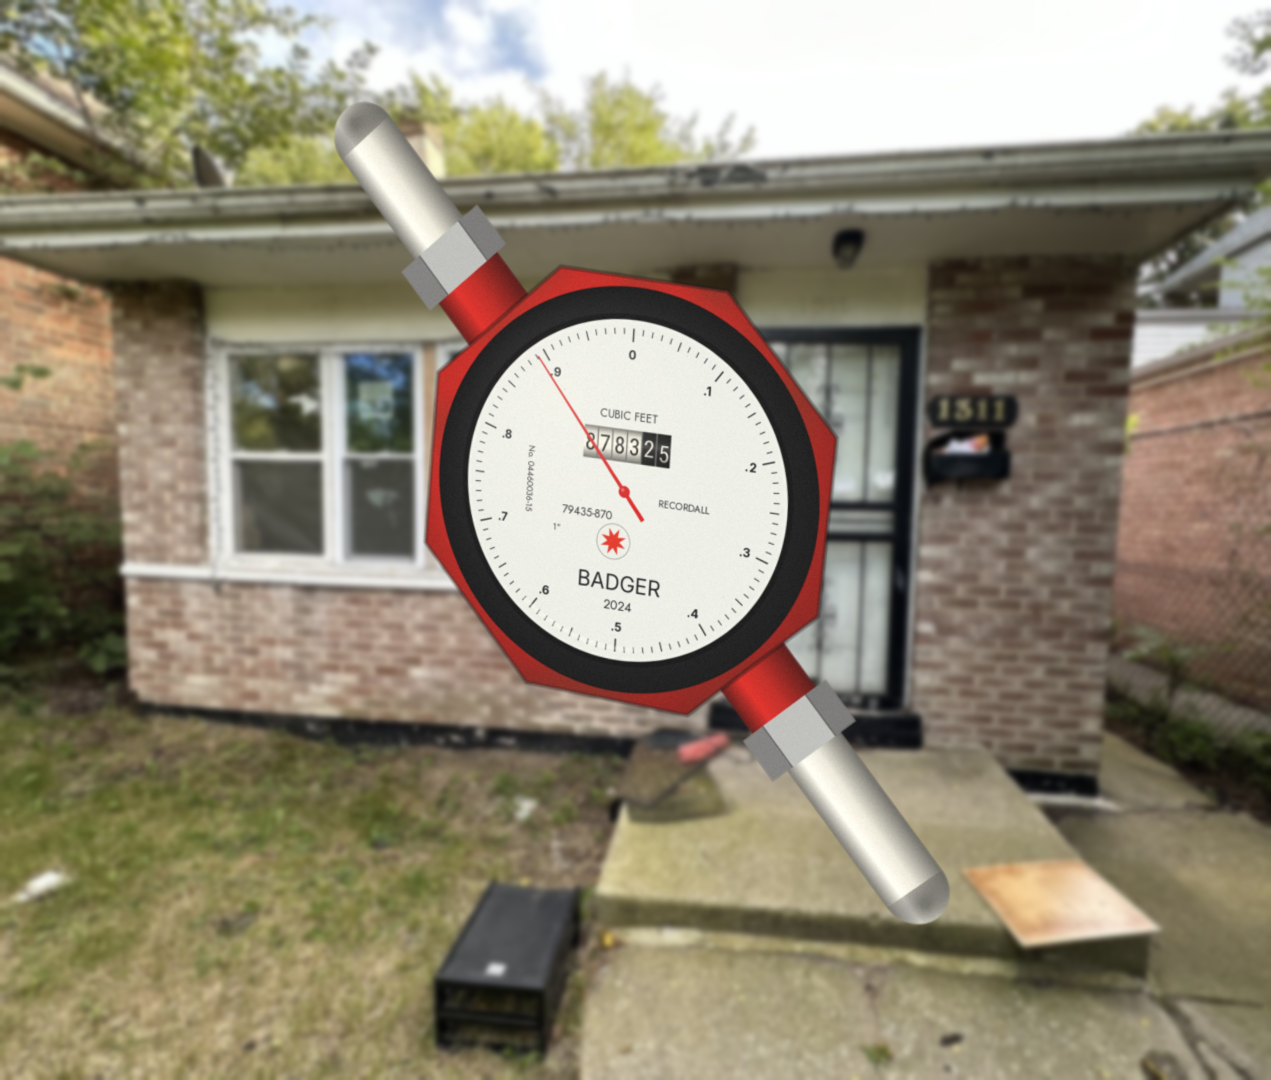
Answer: 878324.89; ft³
